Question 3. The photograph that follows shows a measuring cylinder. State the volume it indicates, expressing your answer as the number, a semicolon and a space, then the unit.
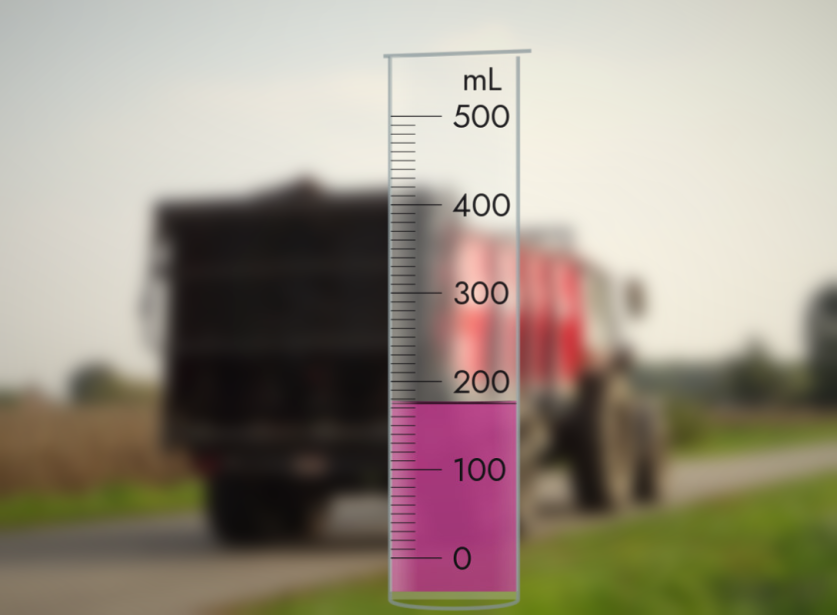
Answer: 175; mL
